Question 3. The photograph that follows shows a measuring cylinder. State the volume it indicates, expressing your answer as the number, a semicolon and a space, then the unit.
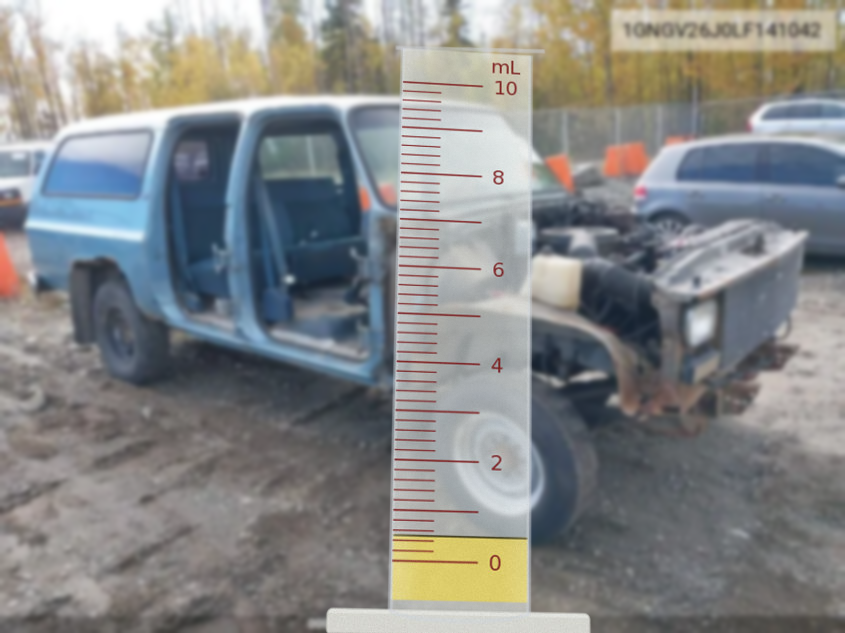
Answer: 0.5; mL
